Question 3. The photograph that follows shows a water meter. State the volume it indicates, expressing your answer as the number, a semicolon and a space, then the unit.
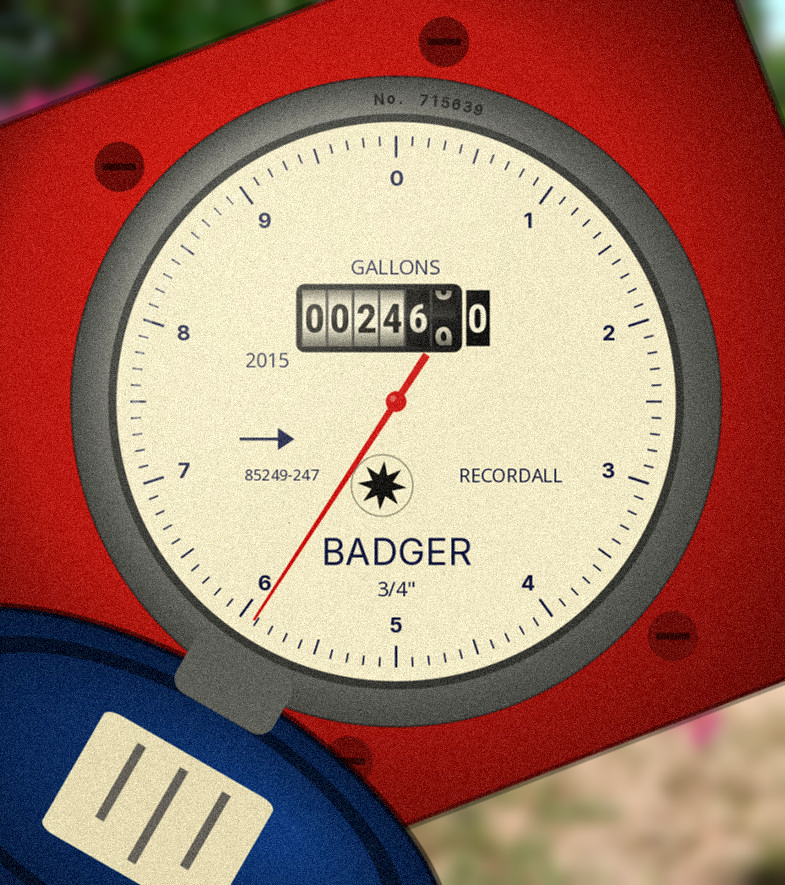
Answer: 24685.9; gal
